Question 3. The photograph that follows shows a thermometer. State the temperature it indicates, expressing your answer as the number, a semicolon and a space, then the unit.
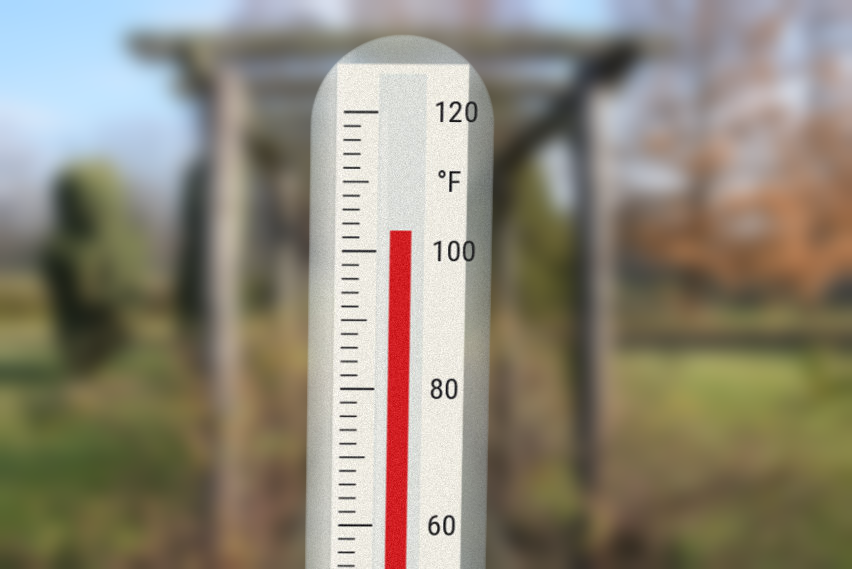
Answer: 103; °F
